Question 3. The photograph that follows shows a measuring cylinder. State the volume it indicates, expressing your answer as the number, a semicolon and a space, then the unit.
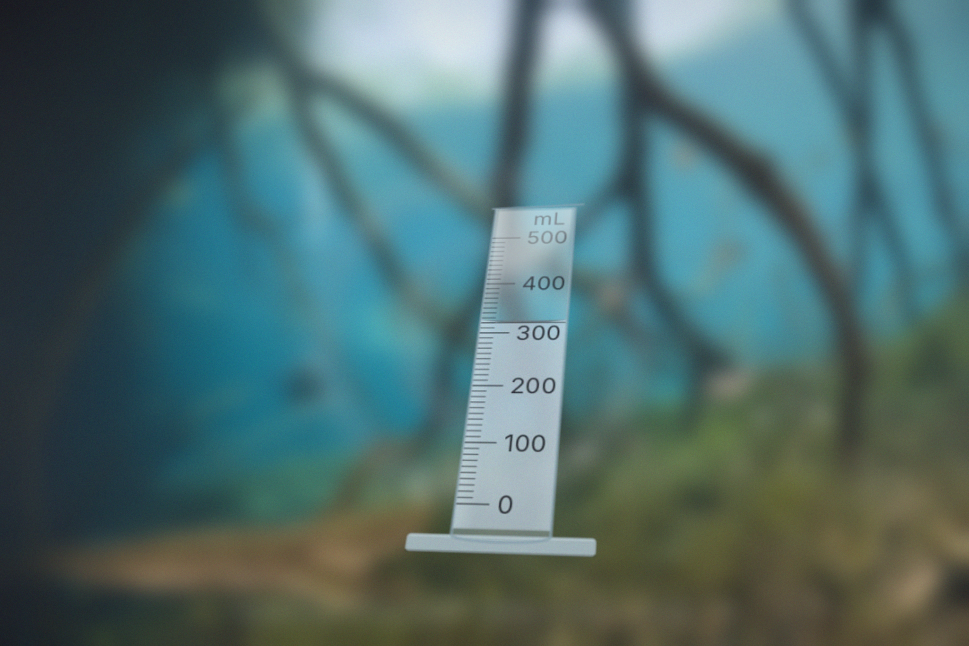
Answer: 320; mL
